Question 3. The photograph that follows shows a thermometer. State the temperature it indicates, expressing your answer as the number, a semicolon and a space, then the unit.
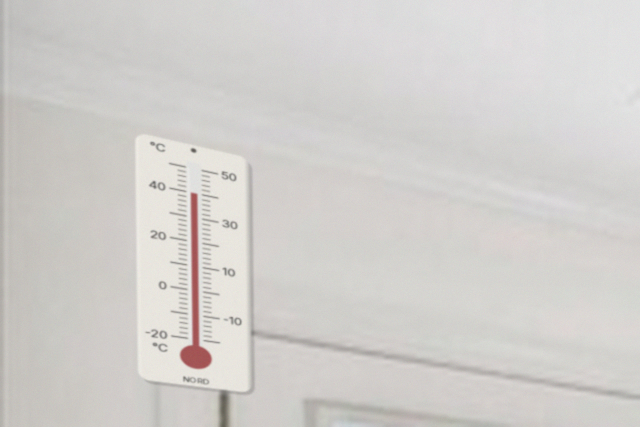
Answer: 40; °C
